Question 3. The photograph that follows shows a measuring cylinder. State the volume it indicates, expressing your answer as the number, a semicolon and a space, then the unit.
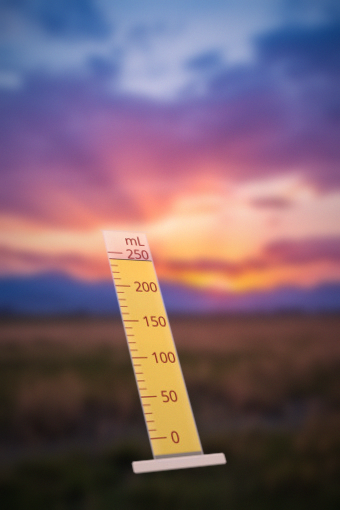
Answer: 240; mL
